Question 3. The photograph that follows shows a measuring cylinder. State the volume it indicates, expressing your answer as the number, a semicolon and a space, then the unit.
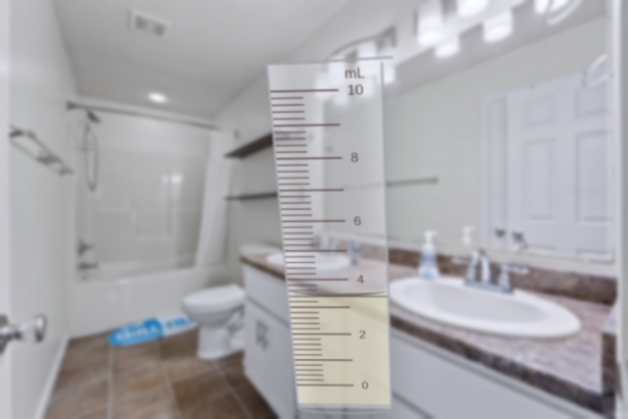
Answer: 3.4; mL
